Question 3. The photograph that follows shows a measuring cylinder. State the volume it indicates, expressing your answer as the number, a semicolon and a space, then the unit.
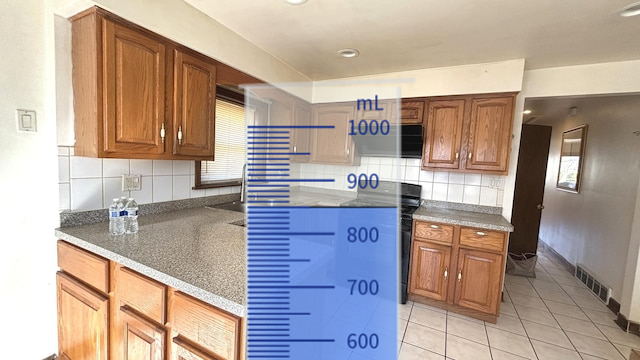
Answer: 850; mL
